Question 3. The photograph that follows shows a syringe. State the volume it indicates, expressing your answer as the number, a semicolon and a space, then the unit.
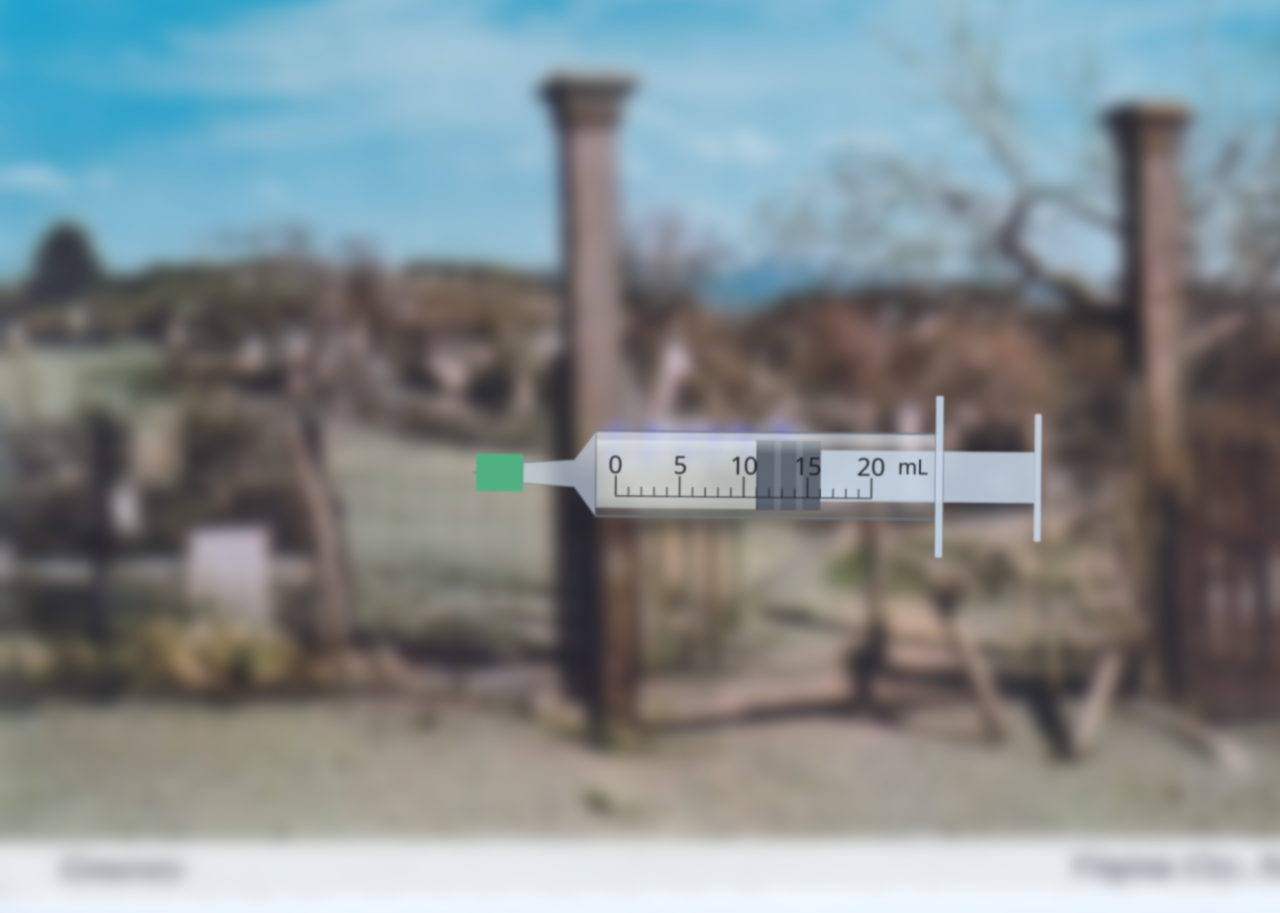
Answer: 11; mL
